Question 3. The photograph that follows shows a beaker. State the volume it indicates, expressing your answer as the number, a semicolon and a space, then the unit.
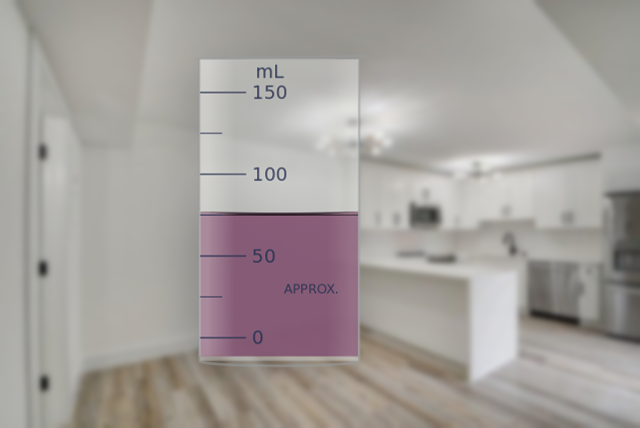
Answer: 75; mL
